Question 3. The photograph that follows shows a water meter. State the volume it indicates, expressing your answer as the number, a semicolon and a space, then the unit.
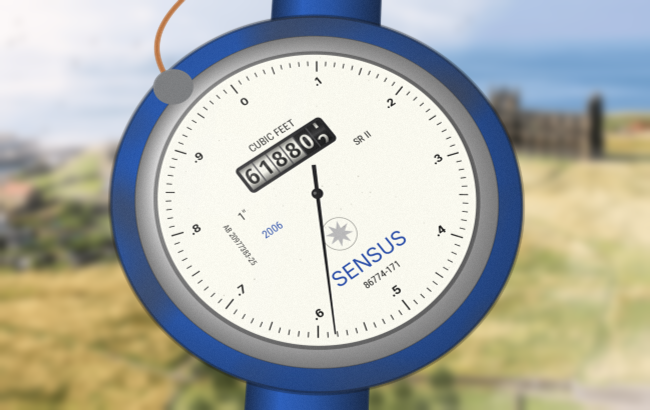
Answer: 618801.58; ft³
